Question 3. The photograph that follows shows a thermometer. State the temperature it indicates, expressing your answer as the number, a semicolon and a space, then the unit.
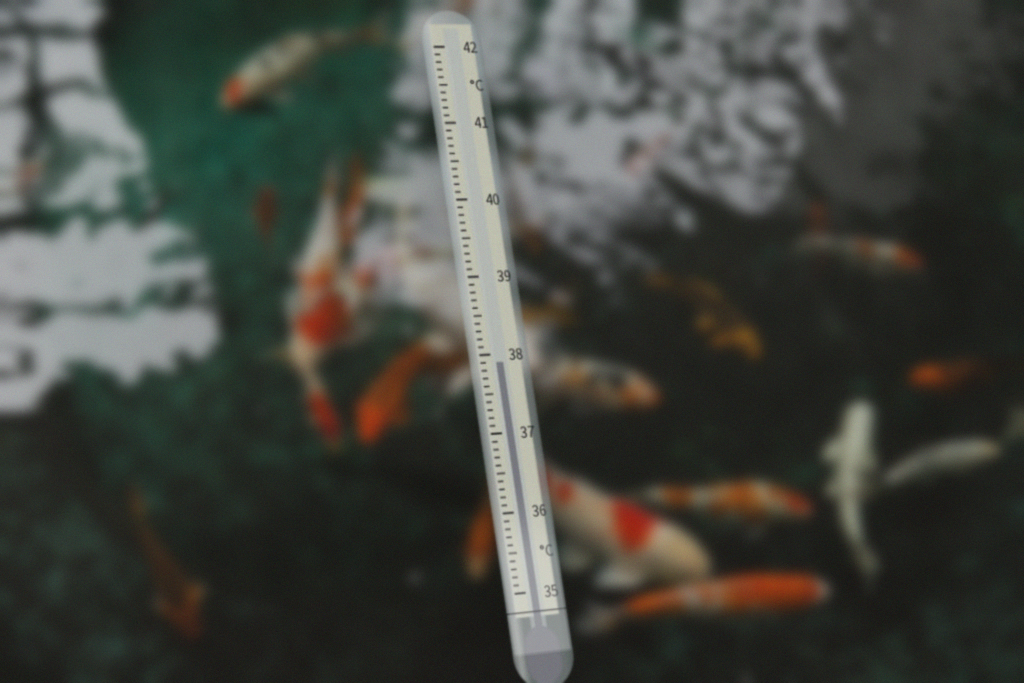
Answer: 37.9; °C
